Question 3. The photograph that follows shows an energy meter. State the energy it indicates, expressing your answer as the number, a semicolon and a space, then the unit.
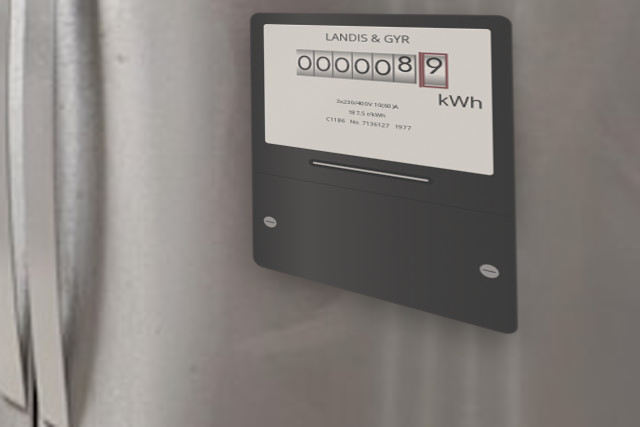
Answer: 8.9; kWh
